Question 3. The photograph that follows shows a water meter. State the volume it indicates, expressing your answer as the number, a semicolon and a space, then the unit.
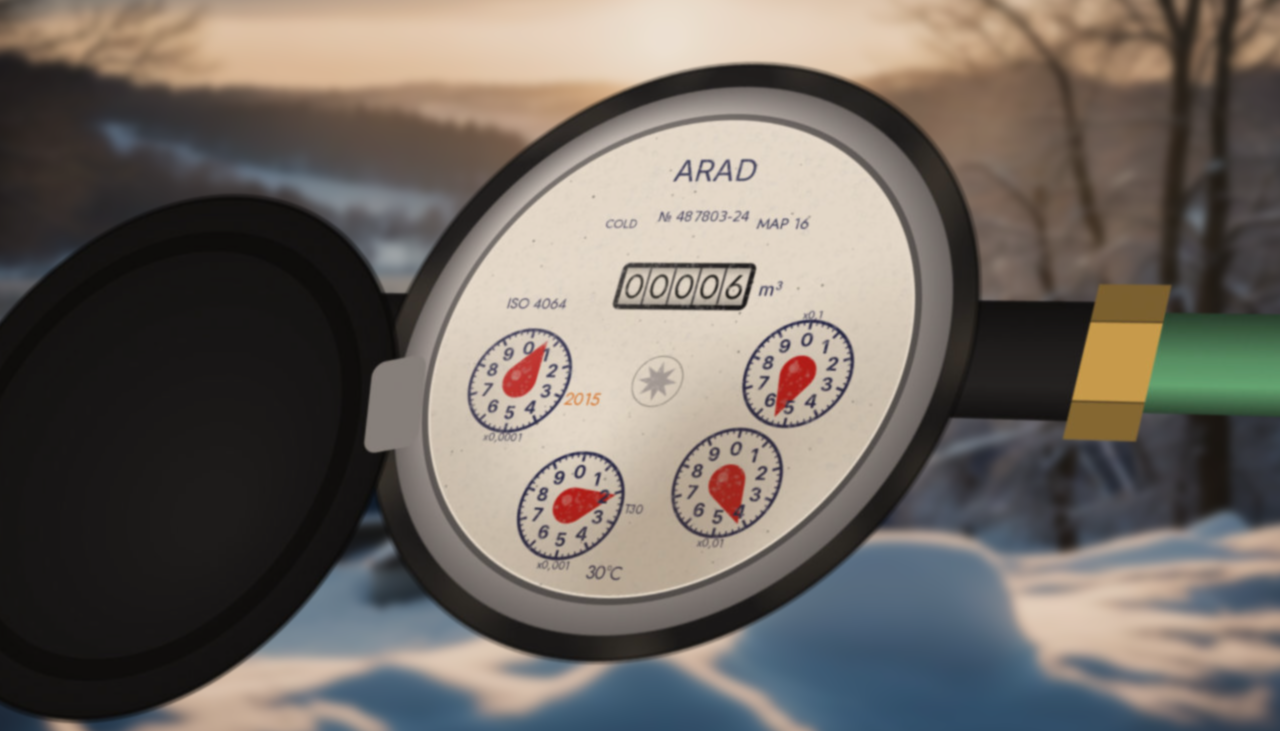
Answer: 6.5420; m³
